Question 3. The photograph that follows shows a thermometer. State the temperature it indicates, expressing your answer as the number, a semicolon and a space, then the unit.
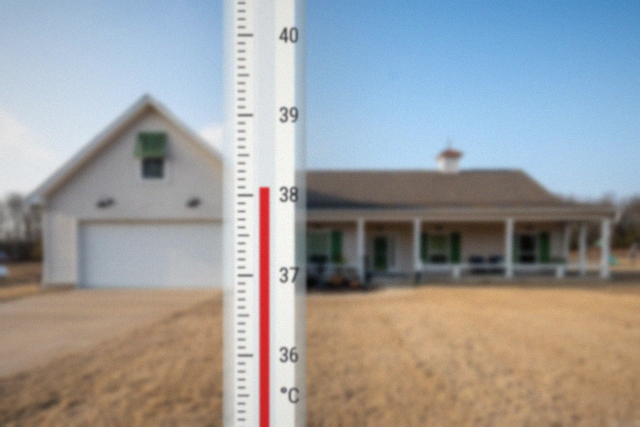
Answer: 38.1; °C
